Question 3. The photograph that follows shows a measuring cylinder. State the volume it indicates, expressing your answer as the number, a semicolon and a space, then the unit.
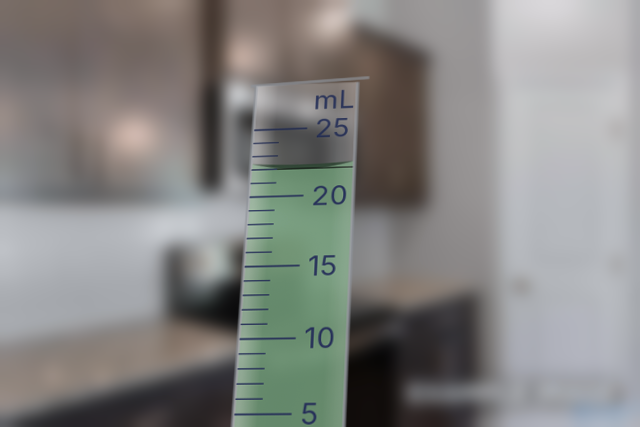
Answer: 22; mL
